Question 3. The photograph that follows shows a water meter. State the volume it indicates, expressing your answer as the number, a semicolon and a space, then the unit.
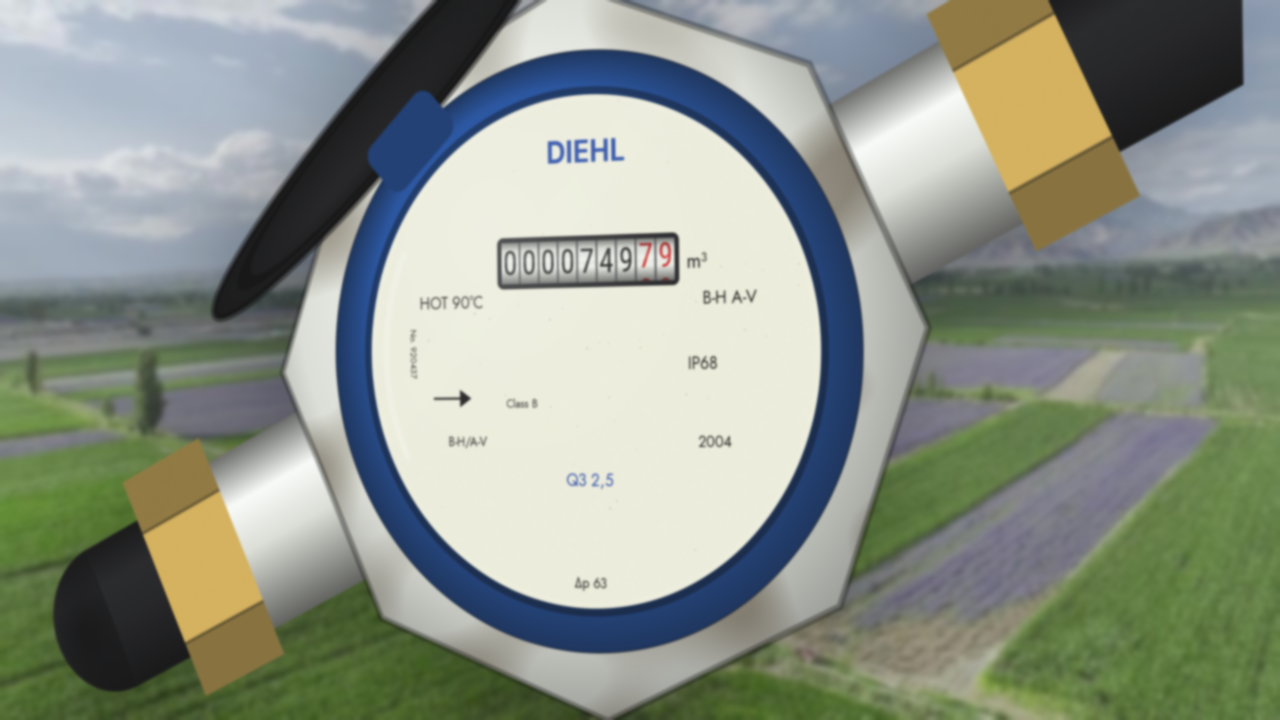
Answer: 749.79; m³
